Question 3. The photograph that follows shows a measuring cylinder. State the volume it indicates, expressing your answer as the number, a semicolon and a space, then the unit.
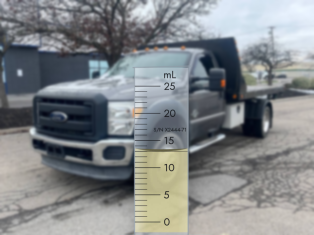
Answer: 13; mL
